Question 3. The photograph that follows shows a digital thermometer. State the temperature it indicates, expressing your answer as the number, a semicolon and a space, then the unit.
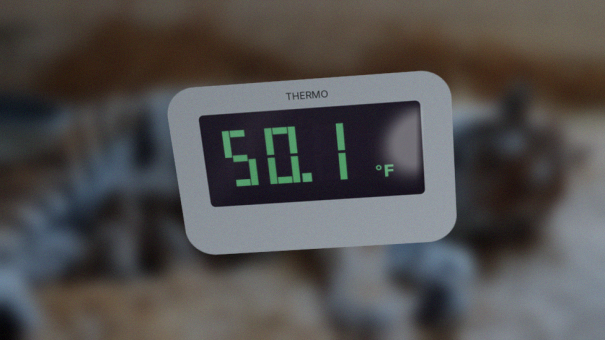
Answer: 50.1; °F
